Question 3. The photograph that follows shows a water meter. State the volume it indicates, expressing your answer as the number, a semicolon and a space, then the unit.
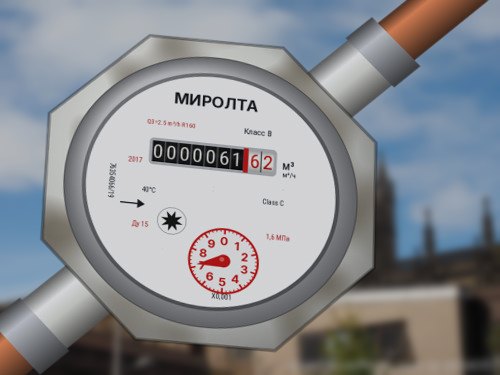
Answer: 61.627; m³
